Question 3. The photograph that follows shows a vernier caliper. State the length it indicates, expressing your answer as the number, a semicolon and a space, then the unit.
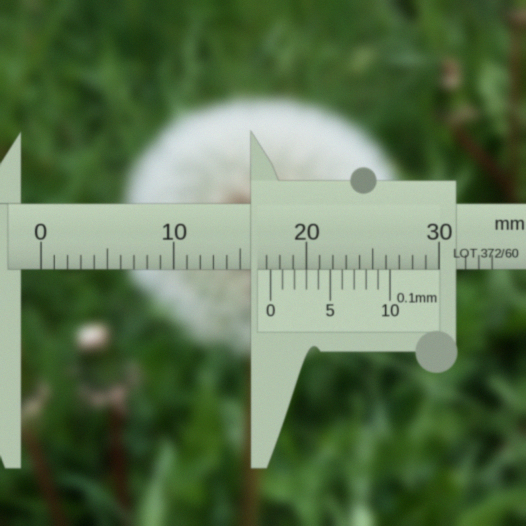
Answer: 17.3; mm
